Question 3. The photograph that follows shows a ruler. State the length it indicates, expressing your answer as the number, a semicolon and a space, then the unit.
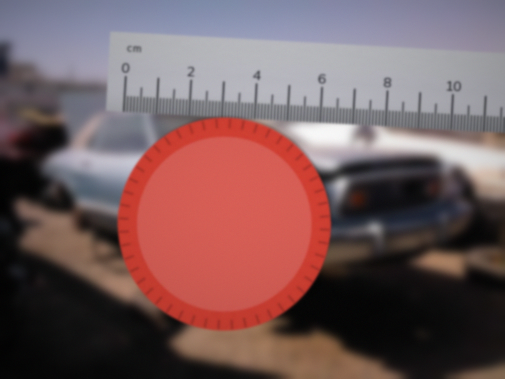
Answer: 6.5; cm
